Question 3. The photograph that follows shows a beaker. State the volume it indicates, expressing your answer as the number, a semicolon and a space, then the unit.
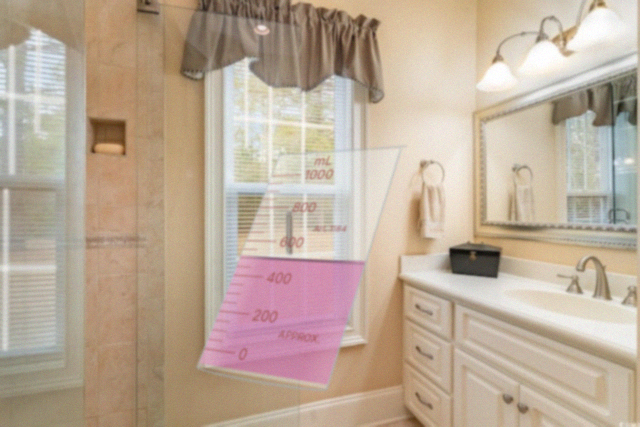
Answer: 500; mL
